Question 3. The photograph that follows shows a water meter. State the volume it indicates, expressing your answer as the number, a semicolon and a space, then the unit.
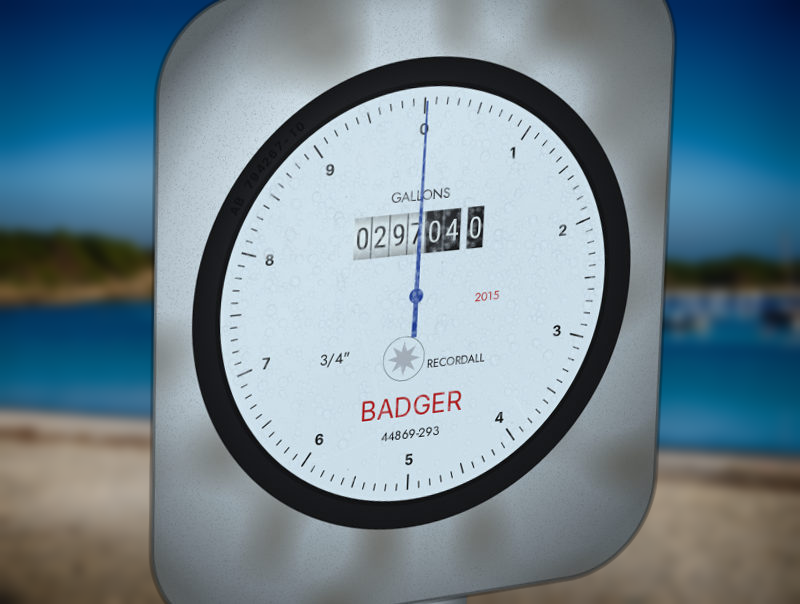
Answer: 297040.0; gal
